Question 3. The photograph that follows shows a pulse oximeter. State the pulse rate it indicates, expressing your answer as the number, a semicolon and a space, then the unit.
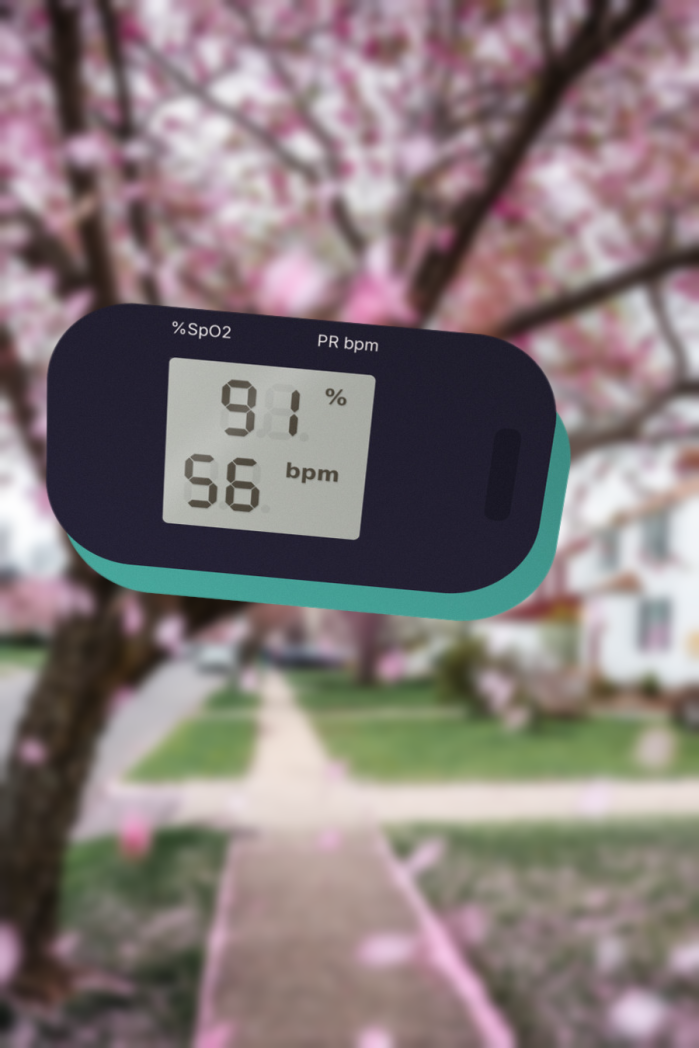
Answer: 56; bpm
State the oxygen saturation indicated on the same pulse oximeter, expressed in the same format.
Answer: 91; %
